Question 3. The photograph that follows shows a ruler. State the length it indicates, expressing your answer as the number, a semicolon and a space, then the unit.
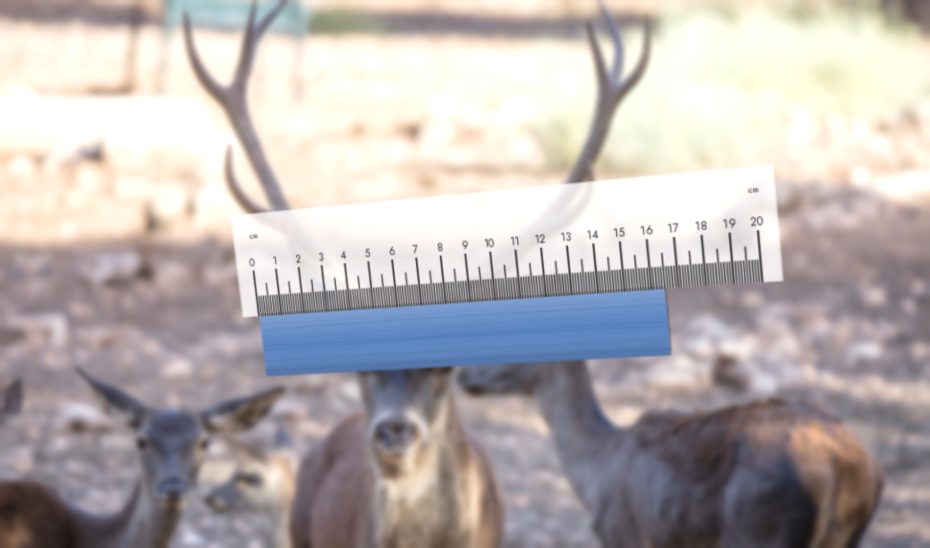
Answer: 16.5; cm
